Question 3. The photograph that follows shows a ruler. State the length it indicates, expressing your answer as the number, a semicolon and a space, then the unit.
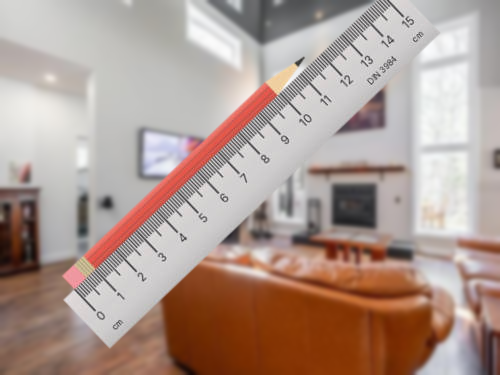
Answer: 11.5; cm
